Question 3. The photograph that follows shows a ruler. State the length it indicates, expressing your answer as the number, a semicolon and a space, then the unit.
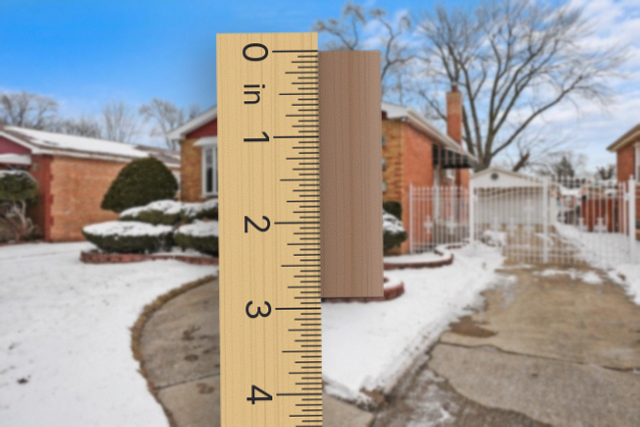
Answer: 2.875; in
